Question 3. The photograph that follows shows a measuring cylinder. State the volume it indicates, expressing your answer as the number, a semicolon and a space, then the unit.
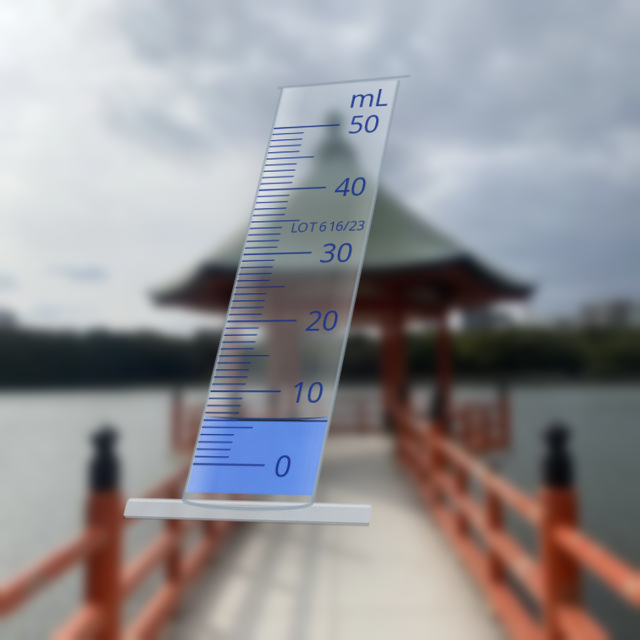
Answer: 6; mL
